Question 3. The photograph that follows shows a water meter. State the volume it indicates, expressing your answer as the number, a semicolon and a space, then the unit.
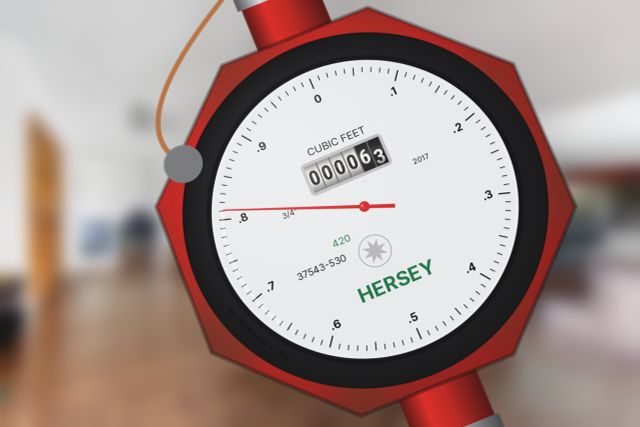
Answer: 62.81; ft³
